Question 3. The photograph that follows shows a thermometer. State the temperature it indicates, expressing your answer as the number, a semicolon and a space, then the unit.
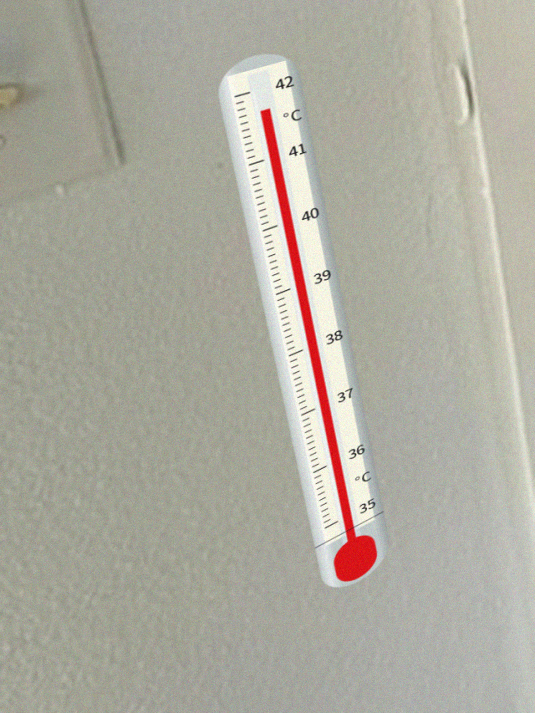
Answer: 41.7; °C
